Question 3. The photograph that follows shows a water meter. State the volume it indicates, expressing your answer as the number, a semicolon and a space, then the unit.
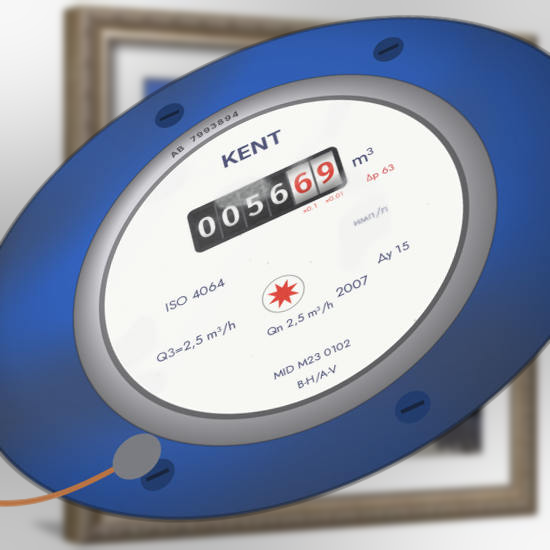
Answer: 56.69; m³
